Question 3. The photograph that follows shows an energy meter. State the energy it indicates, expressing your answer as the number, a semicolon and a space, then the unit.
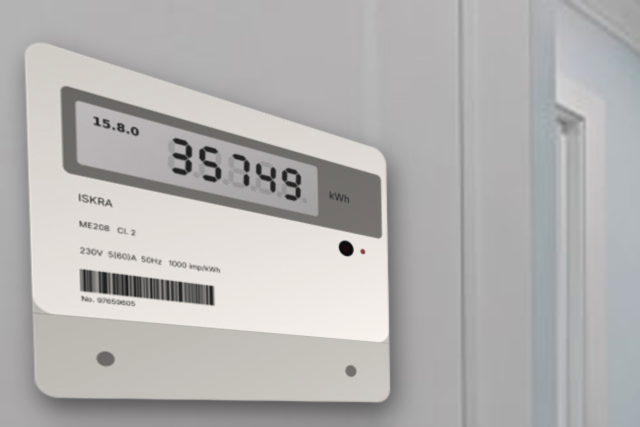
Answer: 35749; kWh
